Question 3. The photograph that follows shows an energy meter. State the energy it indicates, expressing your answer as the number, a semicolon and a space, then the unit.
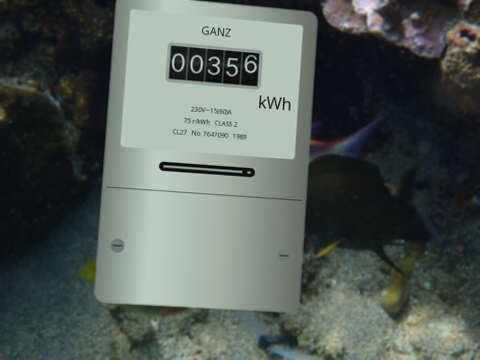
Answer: 356; kWh
